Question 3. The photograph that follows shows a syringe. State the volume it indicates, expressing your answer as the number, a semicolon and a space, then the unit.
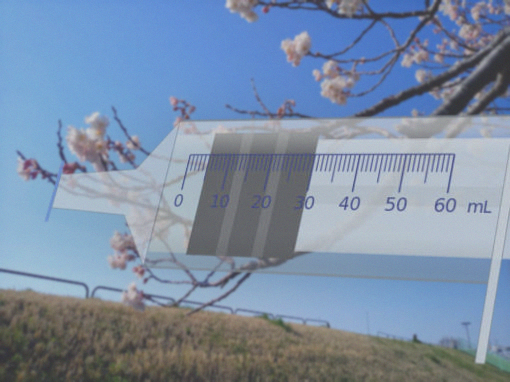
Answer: 5; mL
